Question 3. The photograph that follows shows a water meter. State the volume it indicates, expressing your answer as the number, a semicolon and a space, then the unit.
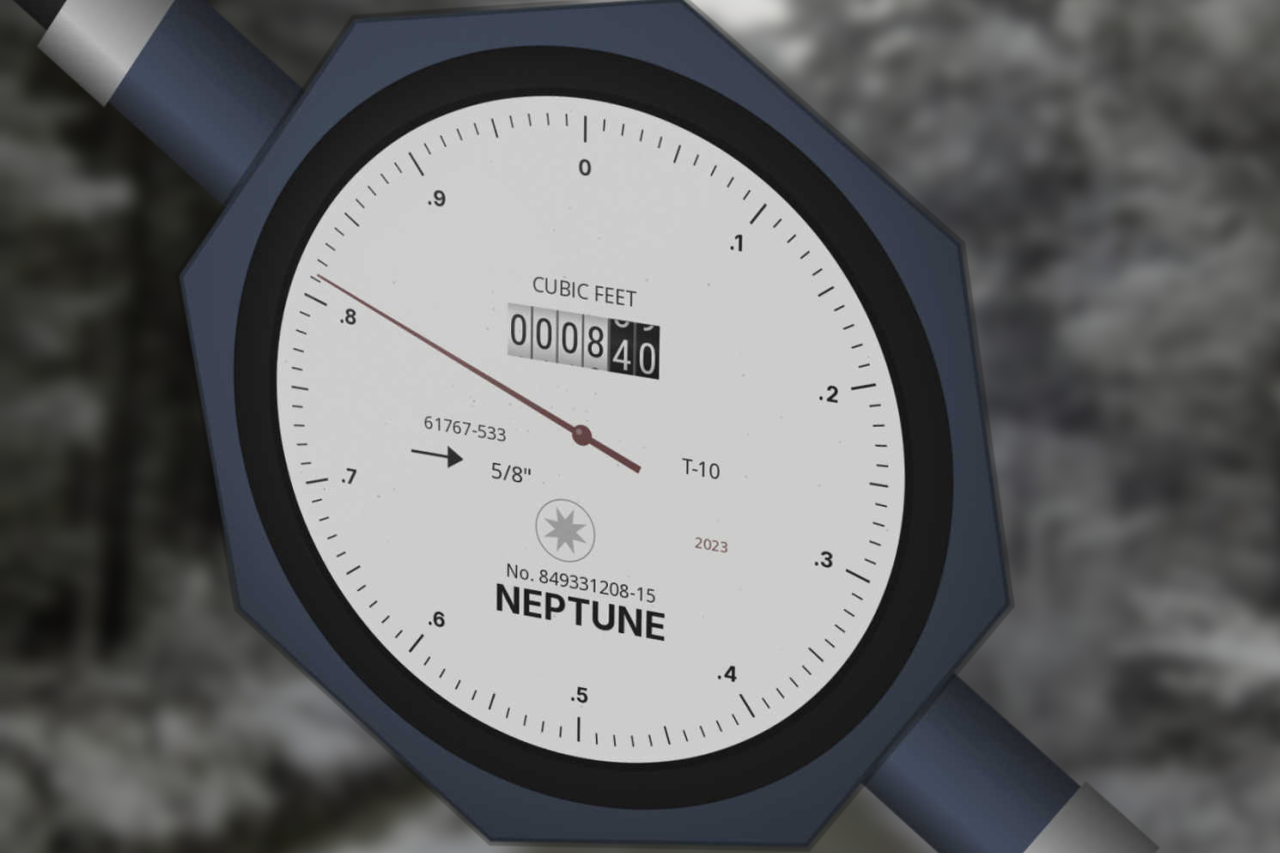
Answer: 839.81; ft³
